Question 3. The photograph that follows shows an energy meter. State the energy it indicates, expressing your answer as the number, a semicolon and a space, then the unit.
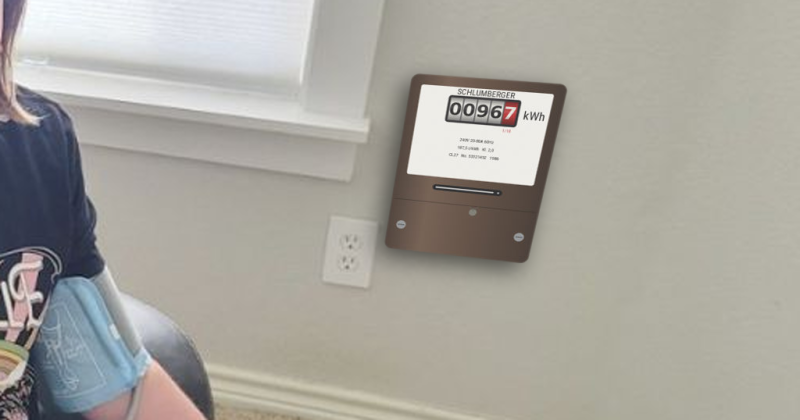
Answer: 96.7; kWh
